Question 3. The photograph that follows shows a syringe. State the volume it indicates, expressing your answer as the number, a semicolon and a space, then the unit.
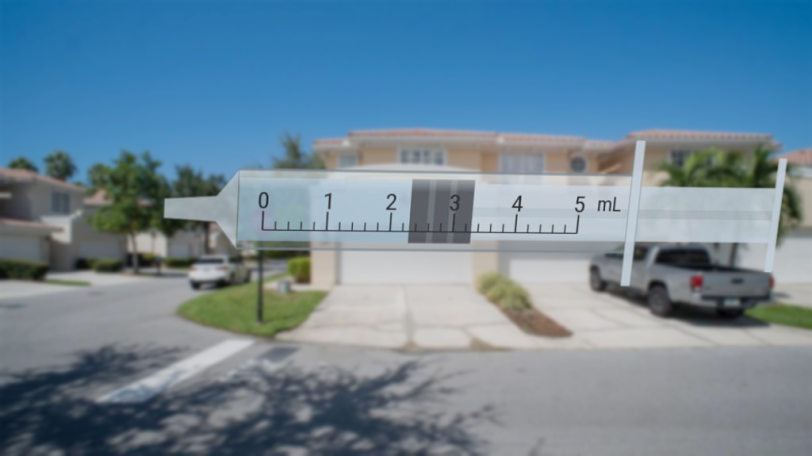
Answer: 2.3; mL
